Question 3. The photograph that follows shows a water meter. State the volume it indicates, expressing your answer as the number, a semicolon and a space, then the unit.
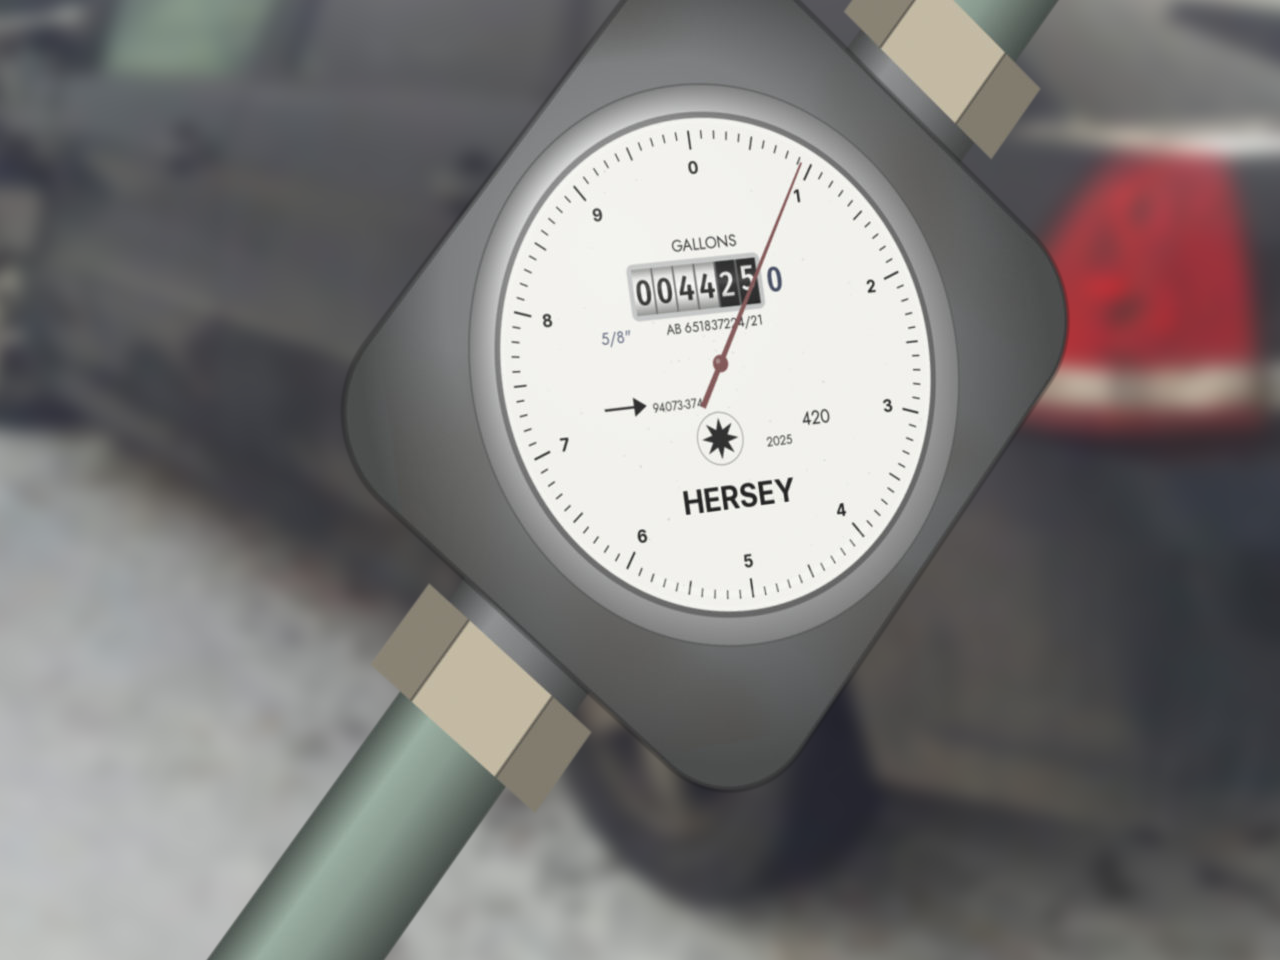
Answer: 44250.9; gal
